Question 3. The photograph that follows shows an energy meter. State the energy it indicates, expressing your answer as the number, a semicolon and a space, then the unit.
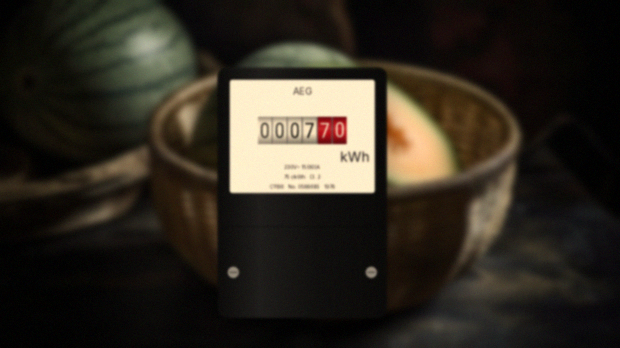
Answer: 7.70; kWh
